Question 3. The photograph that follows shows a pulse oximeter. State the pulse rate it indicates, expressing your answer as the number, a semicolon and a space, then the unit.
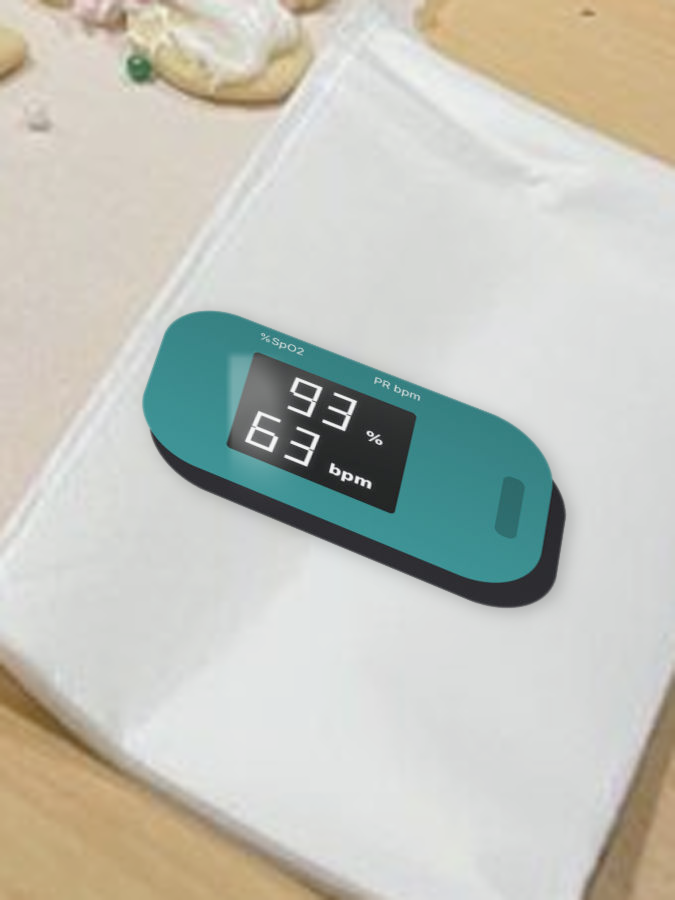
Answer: 63; bpm
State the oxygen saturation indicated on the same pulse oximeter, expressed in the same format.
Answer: 93; %
